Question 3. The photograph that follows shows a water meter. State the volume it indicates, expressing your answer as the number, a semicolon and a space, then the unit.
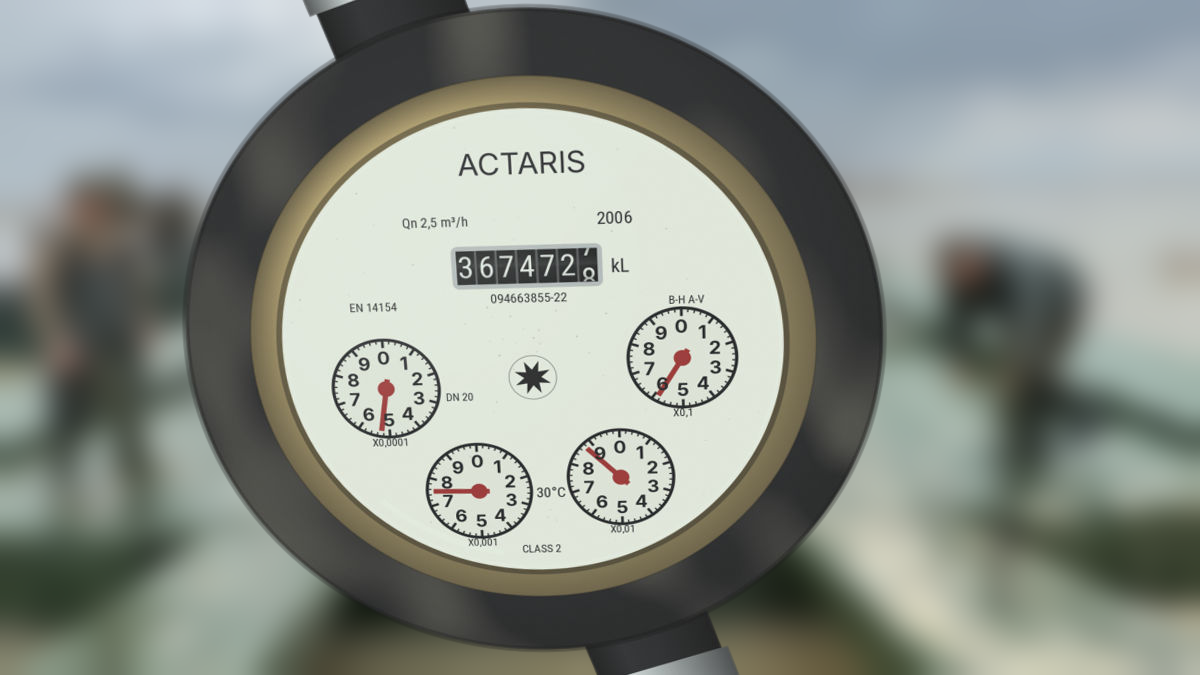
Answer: 3674727.5875; kL
